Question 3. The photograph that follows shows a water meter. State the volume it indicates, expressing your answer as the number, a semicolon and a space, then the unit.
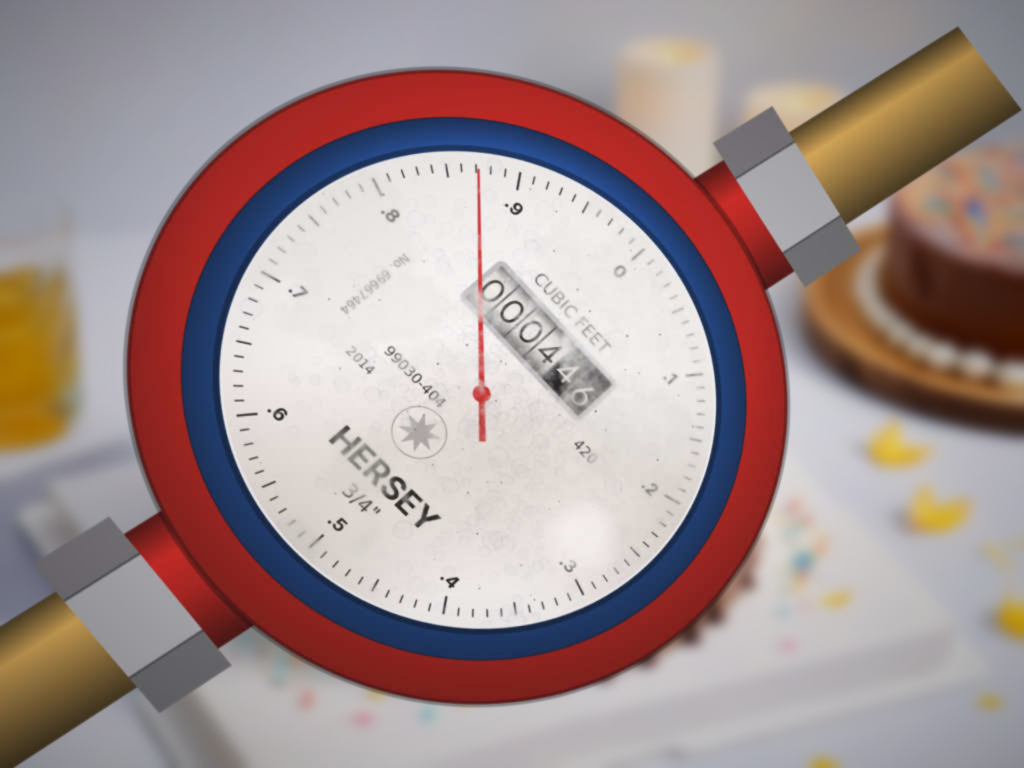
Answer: 445.87; ft³
